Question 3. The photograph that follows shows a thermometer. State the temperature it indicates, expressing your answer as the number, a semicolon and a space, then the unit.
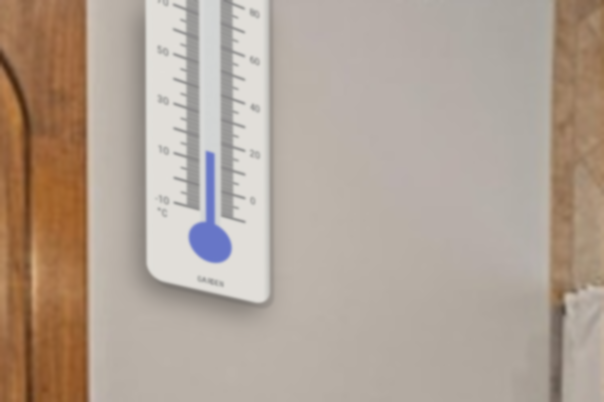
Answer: 15; °C
